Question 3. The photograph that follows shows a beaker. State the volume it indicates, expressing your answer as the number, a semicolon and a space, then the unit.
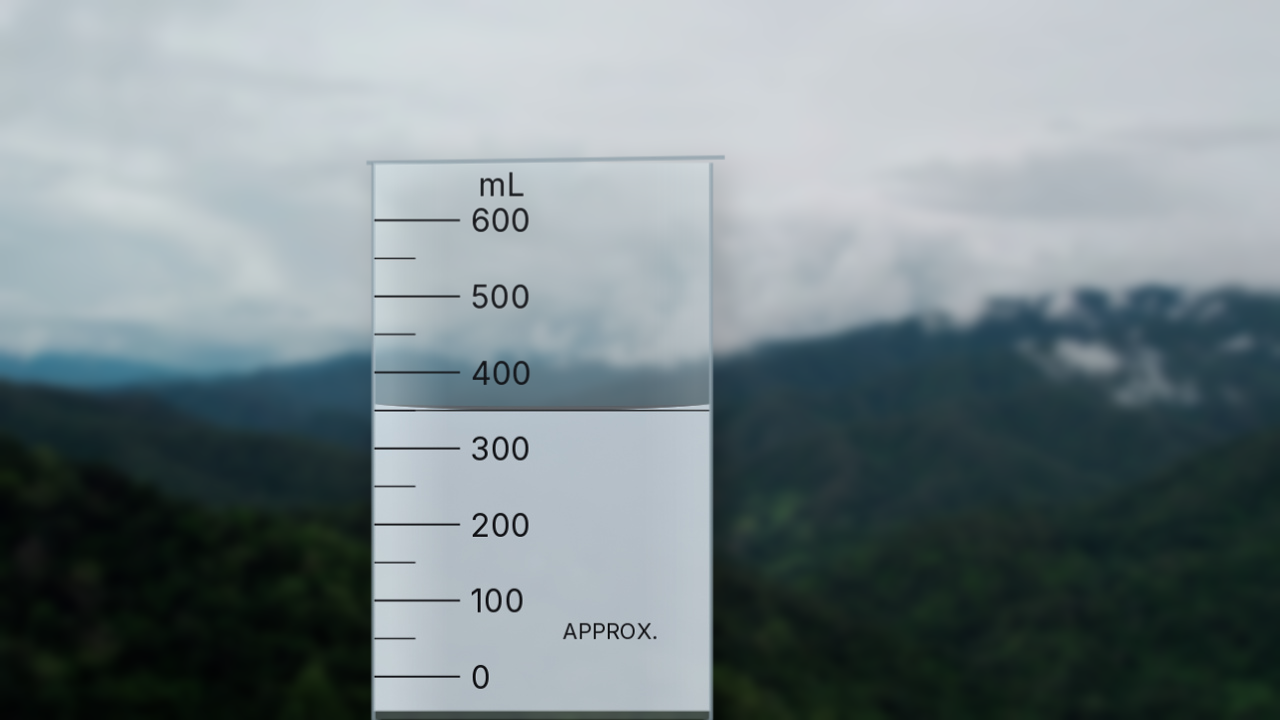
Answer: 350; mL
